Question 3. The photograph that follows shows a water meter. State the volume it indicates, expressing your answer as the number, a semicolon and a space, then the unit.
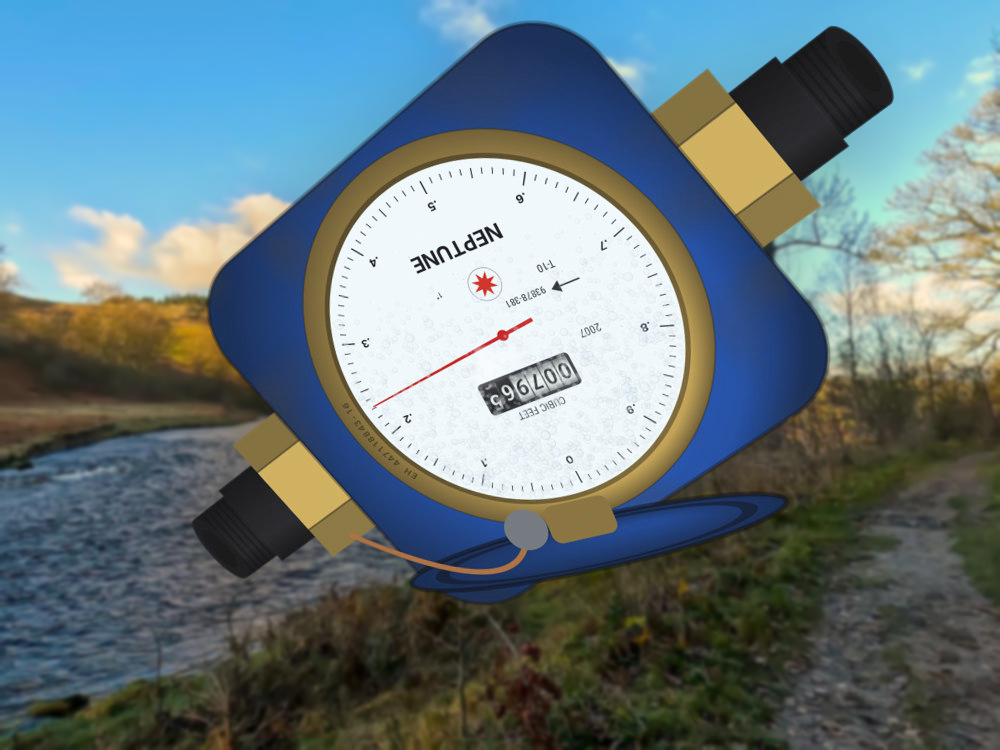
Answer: 7965.23; ft³
